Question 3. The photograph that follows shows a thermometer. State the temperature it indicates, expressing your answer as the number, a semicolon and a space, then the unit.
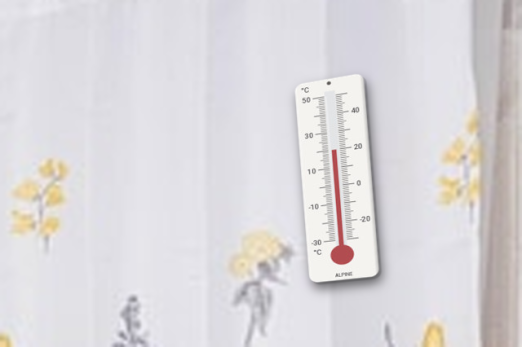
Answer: 20; °C
